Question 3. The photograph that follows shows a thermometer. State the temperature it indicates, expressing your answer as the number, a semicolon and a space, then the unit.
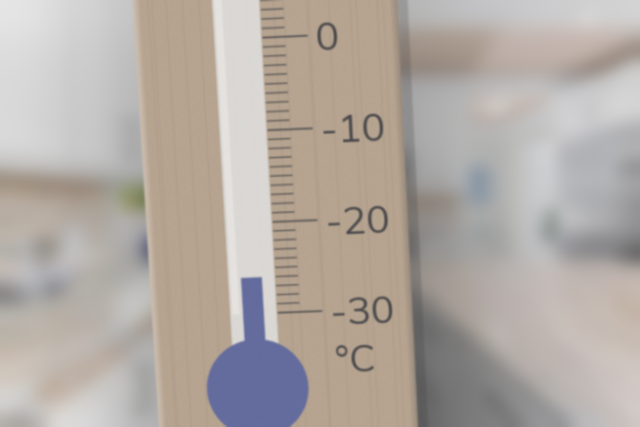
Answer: -26; °C
